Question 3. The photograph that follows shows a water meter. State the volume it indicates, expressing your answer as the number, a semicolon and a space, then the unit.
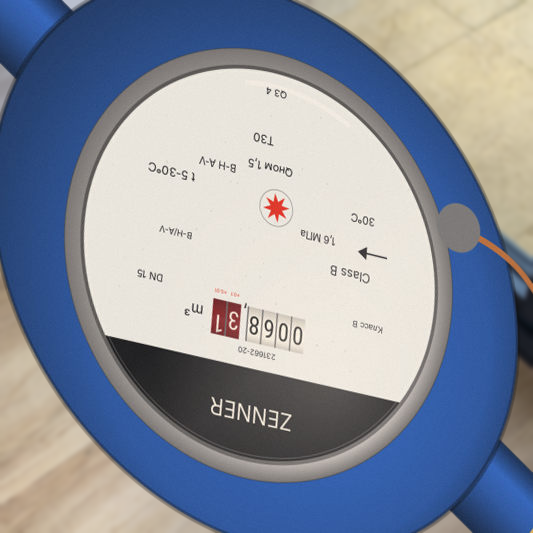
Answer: 68.31; m³
